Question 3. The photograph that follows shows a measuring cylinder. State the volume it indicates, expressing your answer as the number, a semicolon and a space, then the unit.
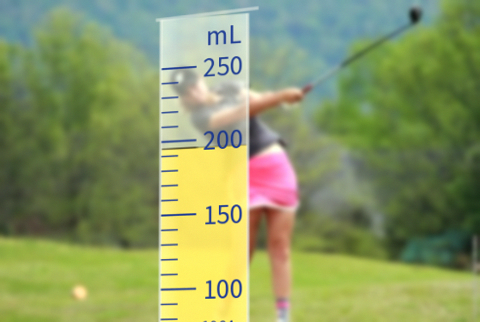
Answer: 195; mL
